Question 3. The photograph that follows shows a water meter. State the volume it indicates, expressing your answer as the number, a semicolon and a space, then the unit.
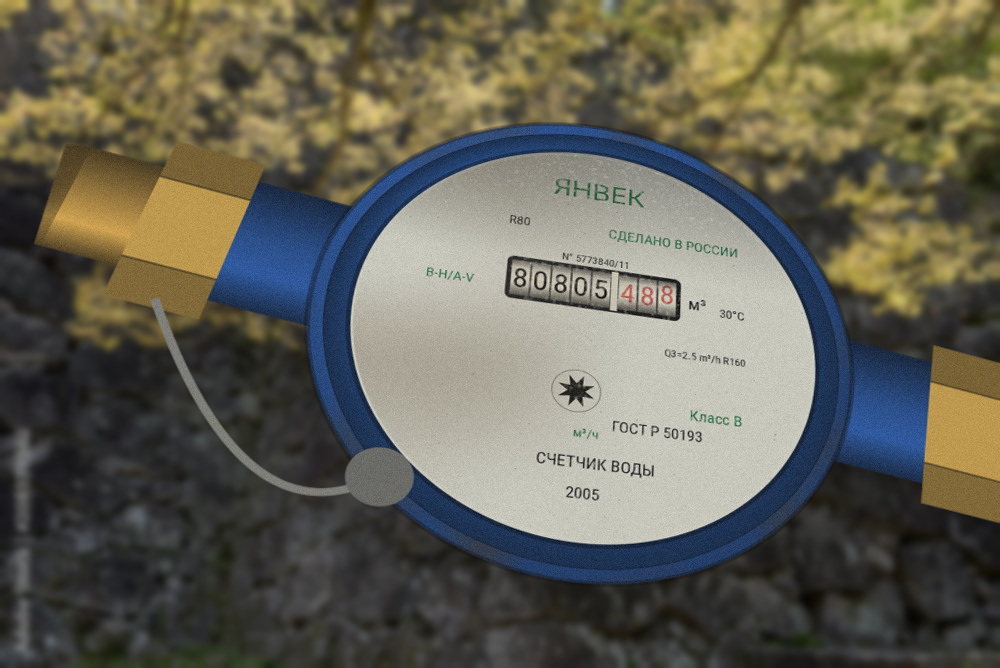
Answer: 80805.488; m³
